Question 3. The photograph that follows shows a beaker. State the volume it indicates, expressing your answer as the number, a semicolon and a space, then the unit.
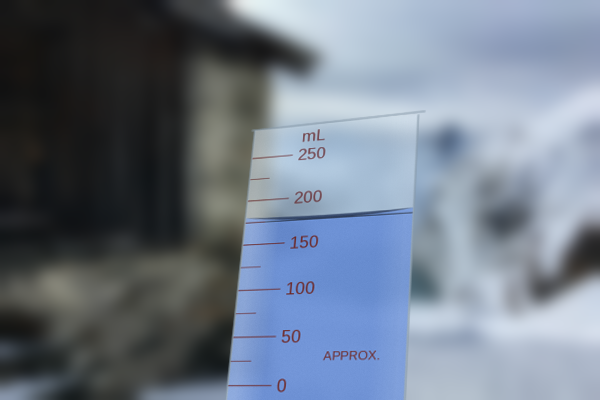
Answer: 175; mL
